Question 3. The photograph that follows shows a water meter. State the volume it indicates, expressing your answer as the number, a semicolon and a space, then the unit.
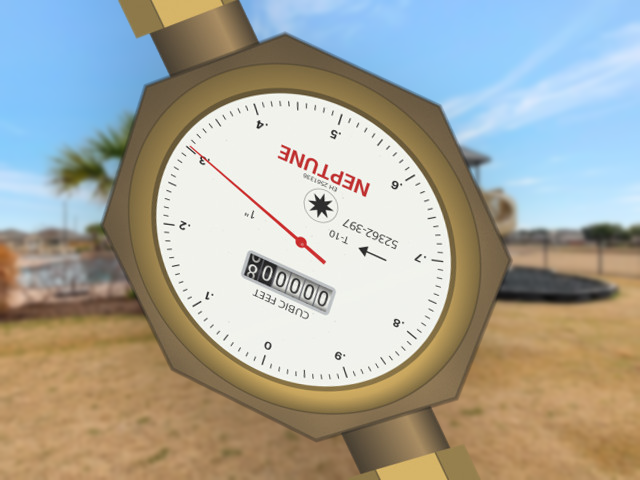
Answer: 8.30; ft³
